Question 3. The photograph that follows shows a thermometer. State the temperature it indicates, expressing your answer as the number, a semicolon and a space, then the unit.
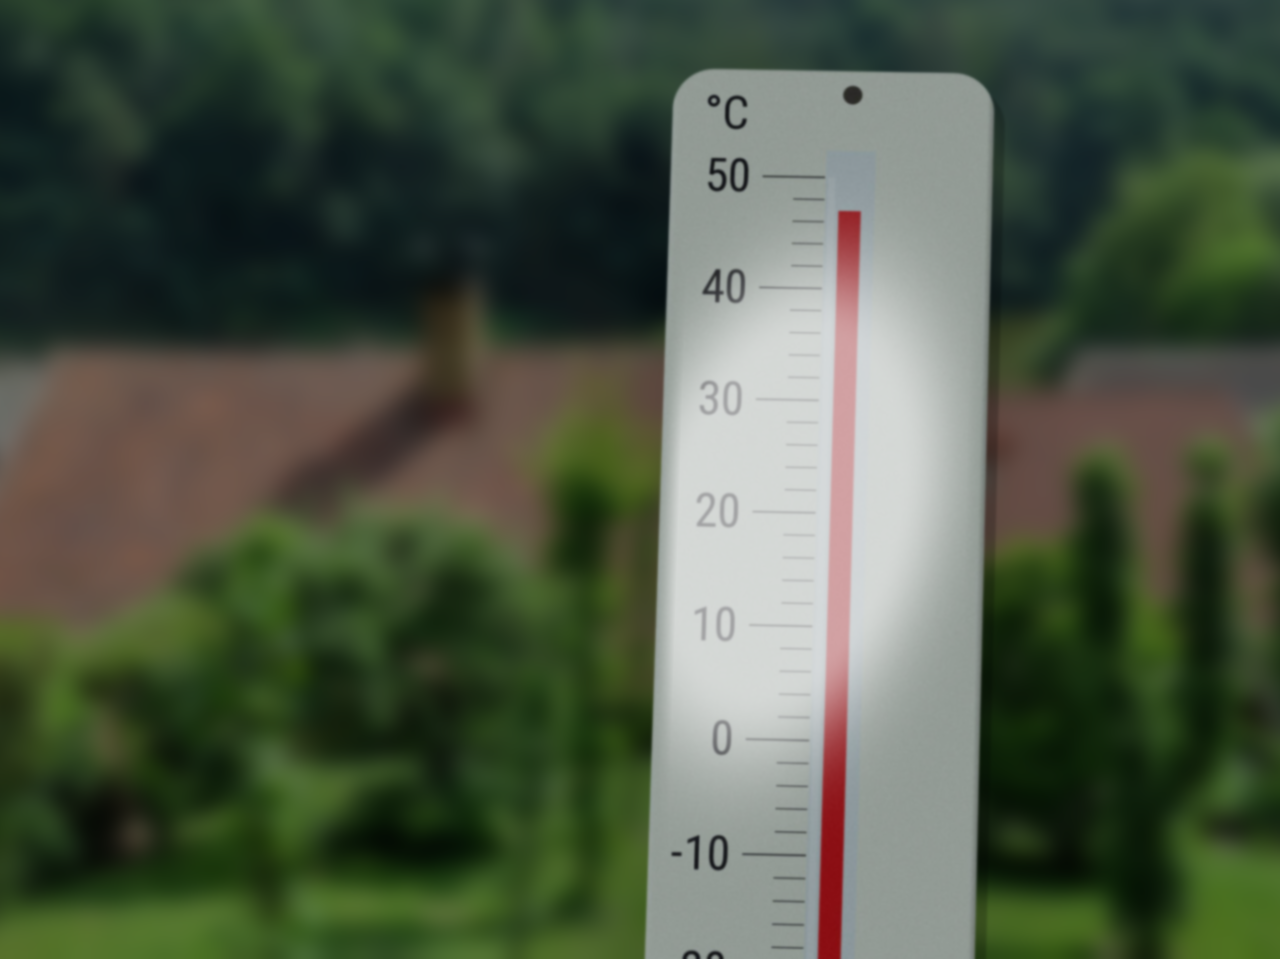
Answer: 47; °C
